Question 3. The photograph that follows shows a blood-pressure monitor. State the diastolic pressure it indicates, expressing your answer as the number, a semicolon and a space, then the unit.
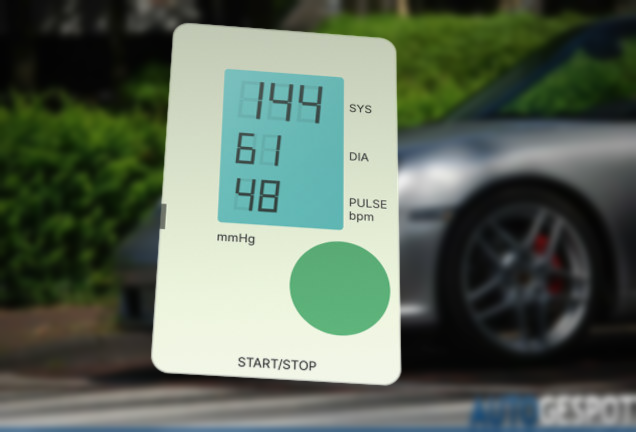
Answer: 61; mmHg
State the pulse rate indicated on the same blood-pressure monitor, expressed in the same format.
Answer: 48; bpm
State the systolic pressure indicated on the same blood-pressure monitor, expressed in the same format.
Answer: 144; mmHg
